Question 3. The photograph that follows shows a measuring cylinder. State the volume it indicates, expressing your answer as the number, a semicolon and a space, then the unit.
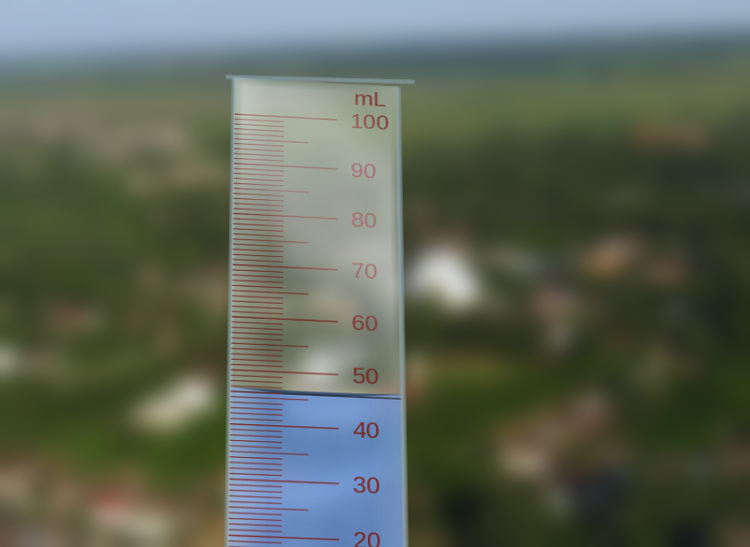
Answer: 46; mL
